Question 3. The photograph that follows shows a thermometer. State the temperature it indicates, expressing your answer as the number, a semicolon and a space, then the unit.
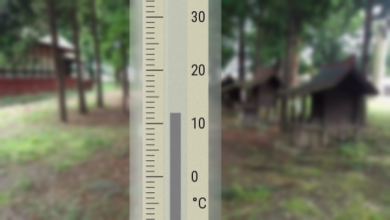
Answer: 12; °C
